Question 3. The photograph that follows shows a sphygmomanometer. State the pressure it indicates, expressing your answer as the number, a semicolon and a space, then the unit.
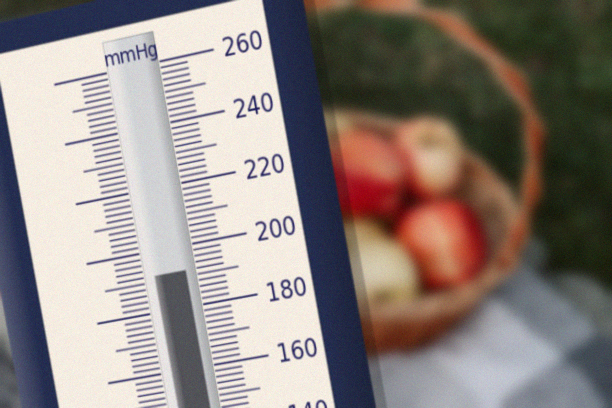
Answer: 192; mmHg
